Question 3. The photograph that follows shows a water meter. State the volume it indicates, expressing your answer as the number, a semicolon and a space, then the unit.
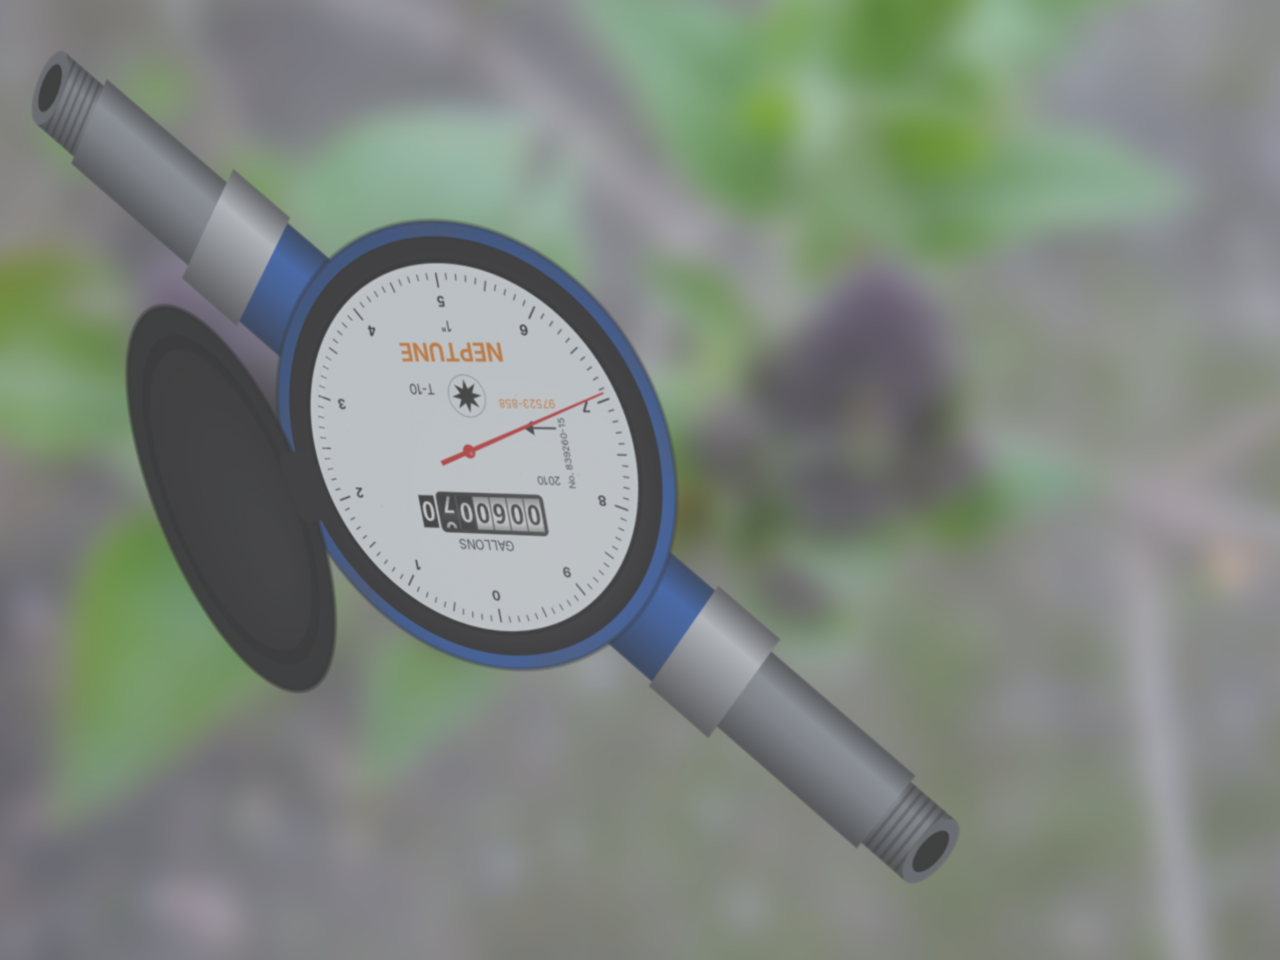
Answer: 60066.9; gal
